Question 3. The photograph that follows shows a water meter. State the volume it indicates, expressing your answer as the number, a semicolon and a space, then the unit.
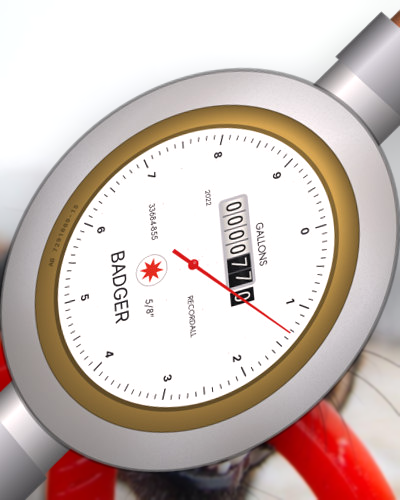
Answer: 771.3; gal
